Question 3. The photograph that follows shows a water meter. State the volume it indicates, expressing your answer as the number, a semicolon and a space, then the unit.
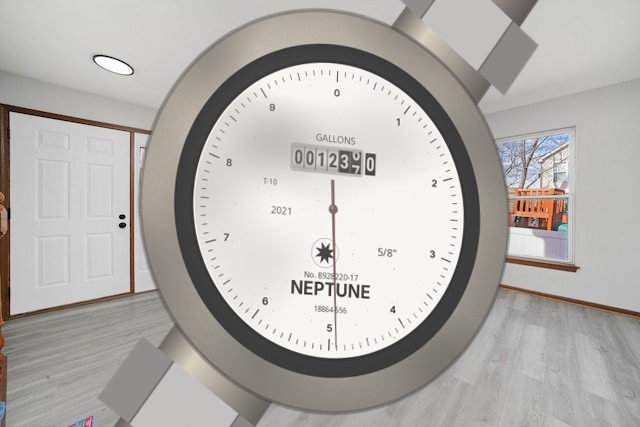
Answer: 12364.9; gal
